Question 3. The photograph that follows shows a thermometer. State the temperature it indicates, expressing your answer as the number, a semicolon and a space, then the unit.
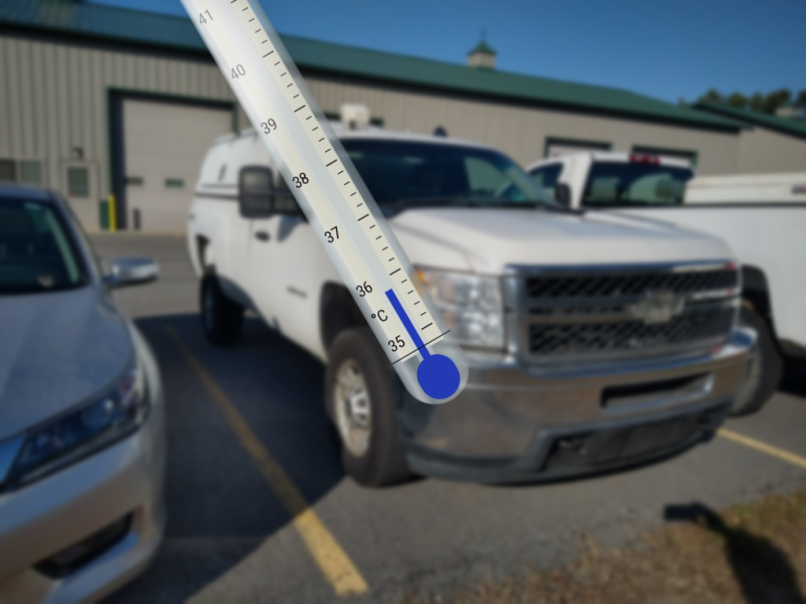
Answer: 35.8; °C
